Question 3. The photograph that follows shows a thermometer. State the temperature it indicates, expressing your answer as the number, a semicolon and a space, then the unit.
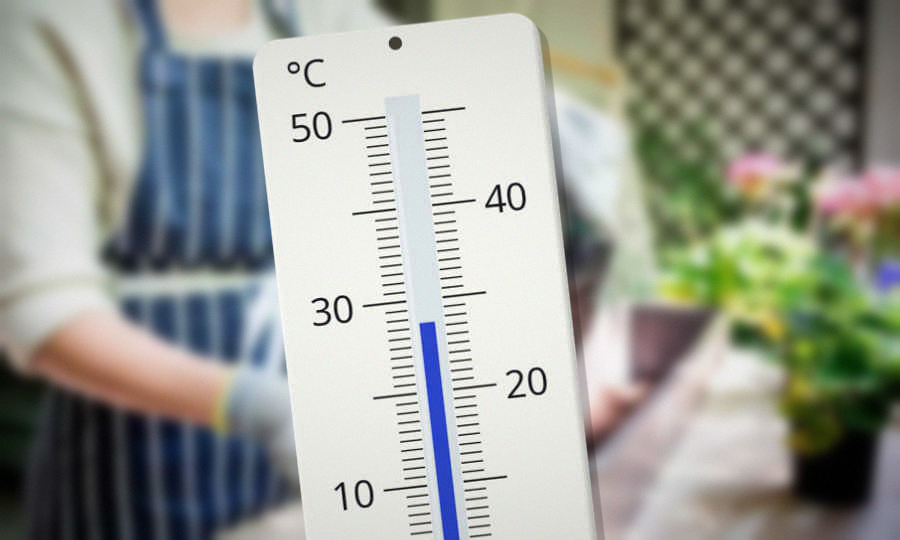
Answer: 27.5; °C
